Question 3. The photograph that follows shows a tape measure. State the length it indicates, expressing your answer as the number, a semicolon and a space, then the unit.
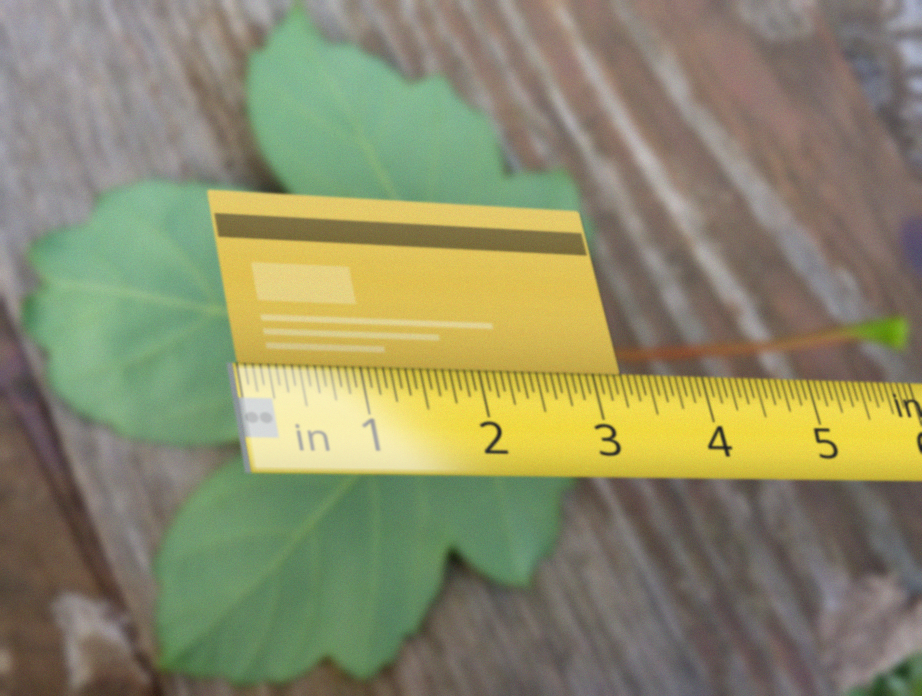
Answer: 3.25; in
